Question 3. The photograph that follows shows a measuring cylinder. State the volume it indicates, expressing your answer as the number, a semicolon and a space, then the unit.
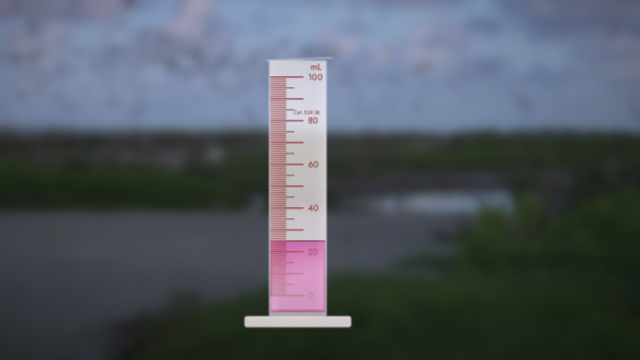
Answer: 25; mL
